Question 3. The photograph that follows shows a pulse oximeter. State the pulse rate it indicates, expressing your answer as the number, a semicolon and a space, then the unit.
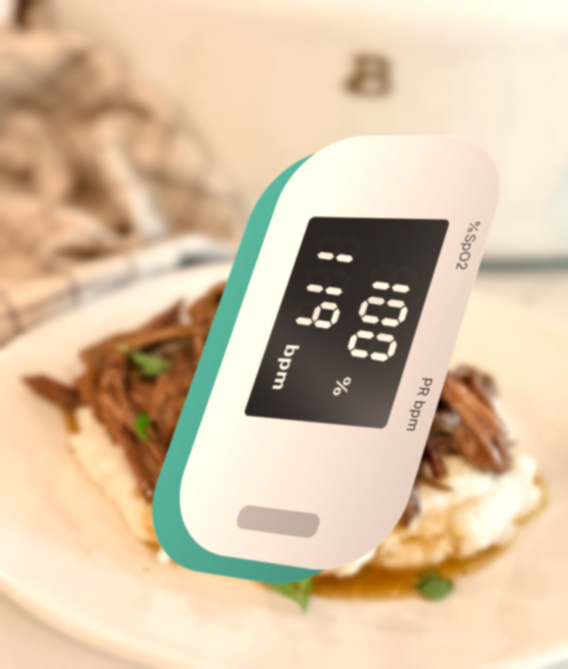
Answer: 119; bpm
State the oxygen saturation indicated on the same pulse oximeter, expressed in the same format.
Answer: 100; %
